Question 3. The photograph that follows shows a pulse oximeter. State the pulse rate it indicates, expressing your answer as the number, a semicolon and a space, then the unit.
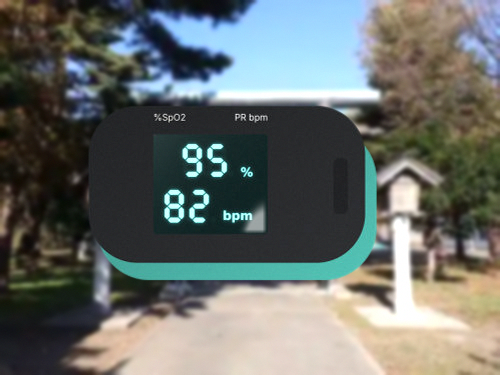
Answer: 82; bpm
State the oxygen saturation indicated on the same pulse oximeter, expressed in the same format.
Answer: 95; %
